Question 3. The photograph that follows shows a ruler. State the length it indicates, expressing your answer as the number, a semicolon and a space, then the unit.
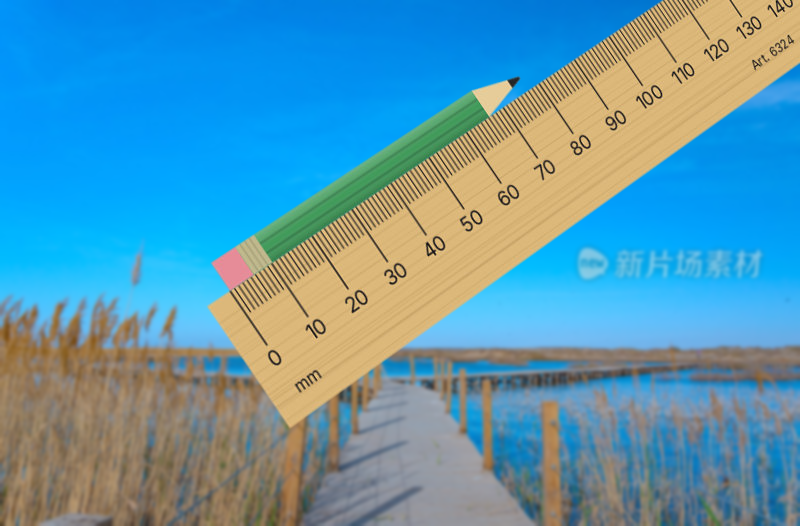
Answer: 77; mm
